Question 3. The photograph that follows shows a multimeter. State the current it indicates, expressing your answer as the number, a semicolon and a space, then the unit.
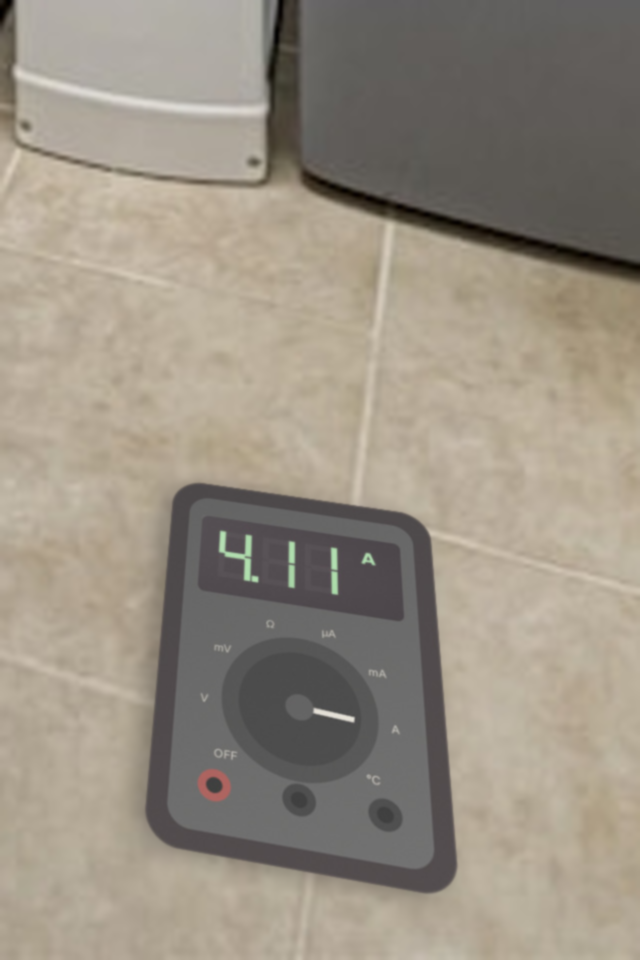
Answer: 4.11; A
